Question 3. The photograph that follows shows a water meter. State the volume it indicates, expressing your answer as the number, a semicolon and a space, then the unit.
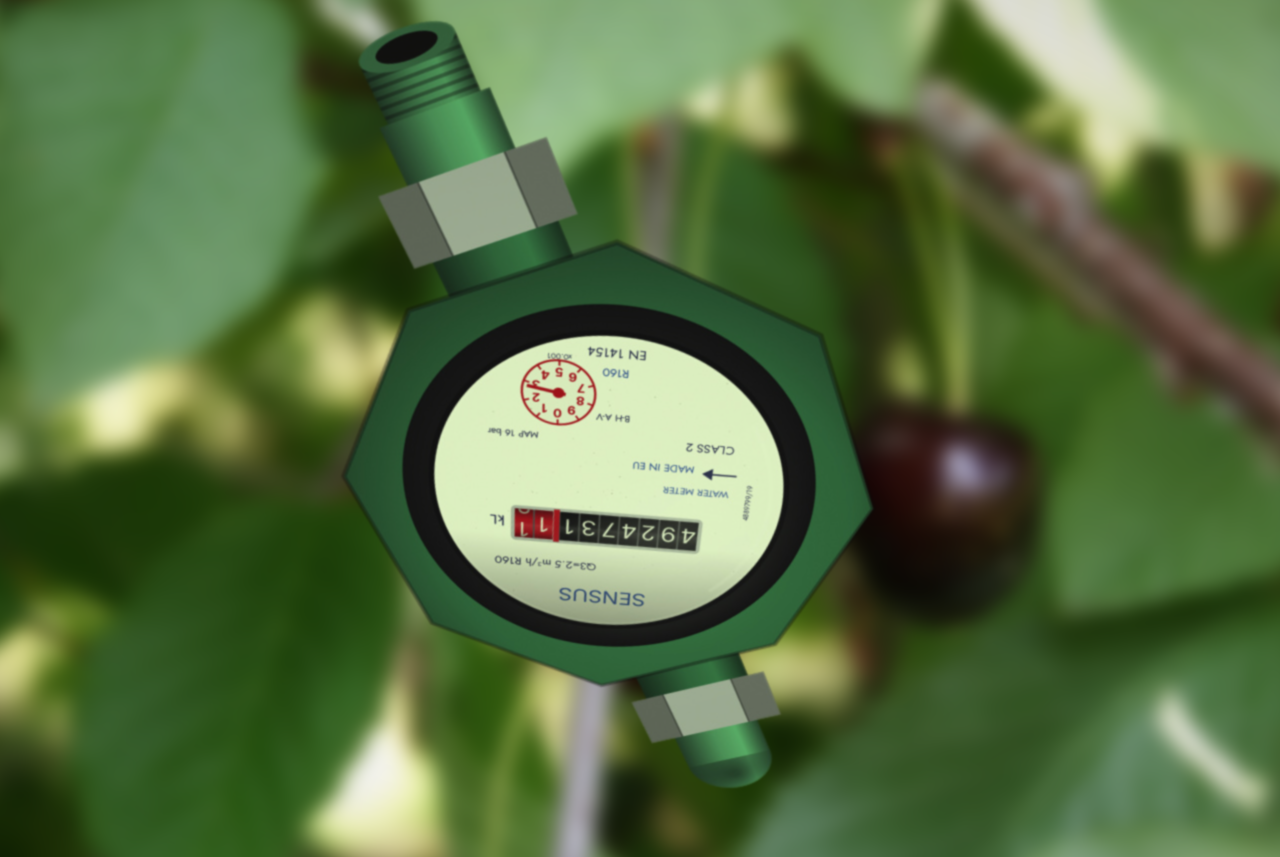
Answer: 4924731.112; kL
